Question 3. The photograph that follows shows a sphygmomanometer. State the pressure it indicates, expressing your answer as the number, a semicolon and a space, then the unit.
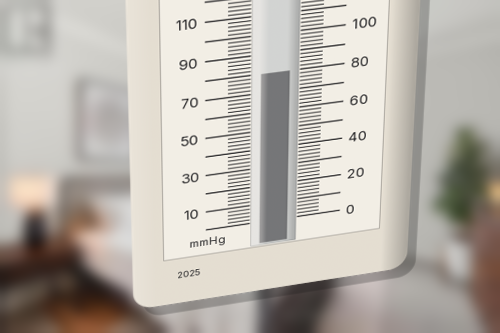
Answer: 80; mmHg
